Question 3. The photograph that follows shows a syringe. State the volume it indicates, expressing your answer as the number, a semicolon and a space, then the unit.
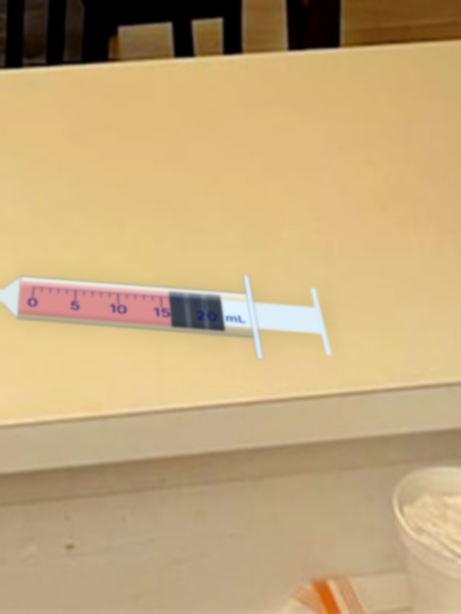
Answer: 16; mL
